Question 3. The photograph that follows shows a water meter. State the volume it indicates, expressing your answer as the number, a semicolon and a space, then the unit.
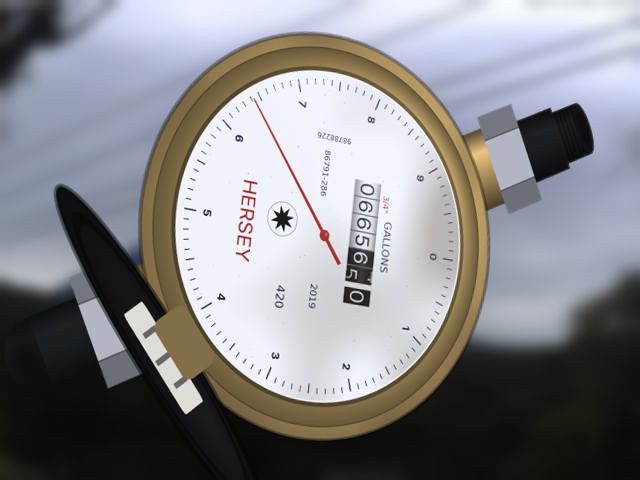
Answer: 665646.4; gal
